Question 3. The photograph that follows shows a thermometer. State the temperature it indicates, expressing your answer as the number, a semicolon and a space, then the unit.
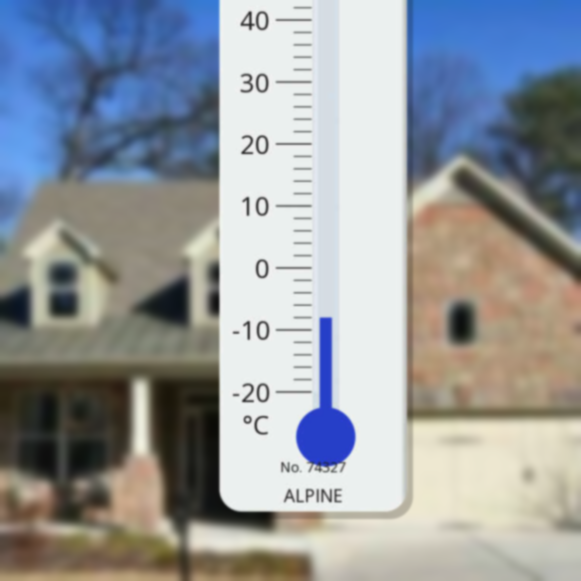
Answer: -8; °C
